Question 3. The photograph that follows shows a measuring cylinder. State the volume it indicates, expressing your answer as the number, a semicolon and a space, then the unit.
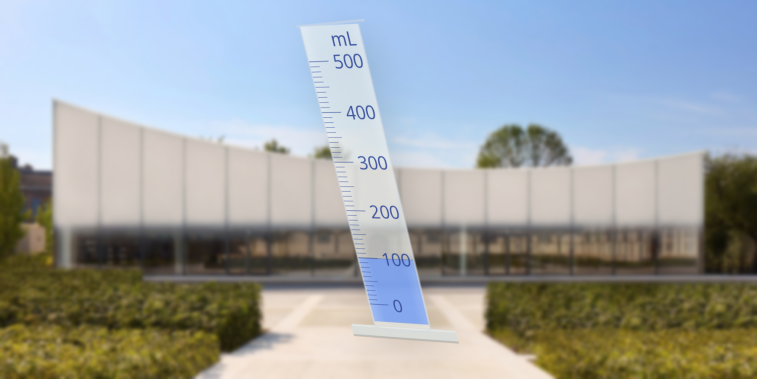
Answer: 100; mL
